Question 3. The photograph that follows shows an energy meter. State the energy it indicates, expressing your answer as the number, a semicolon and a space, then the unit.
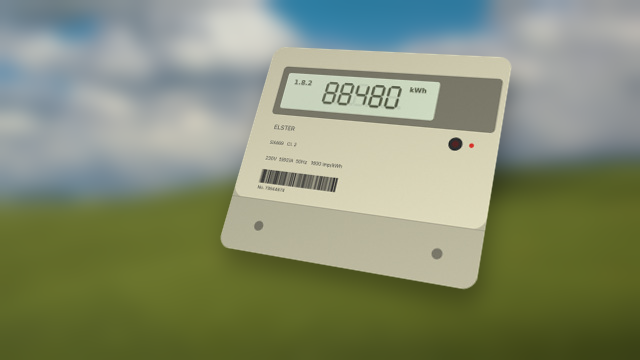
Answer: 88480; kWh
